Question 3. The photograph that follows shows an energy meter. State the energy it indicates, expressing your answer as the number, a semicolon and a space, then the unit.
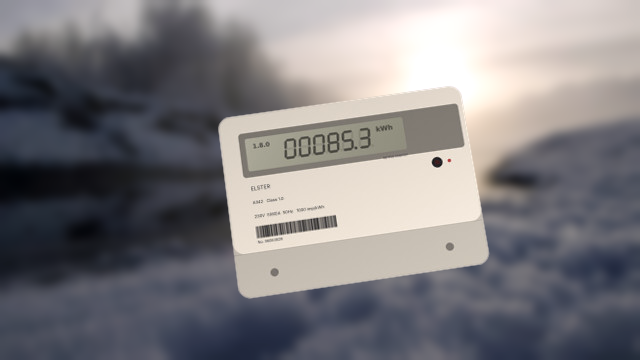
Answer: 85.3; kWh
